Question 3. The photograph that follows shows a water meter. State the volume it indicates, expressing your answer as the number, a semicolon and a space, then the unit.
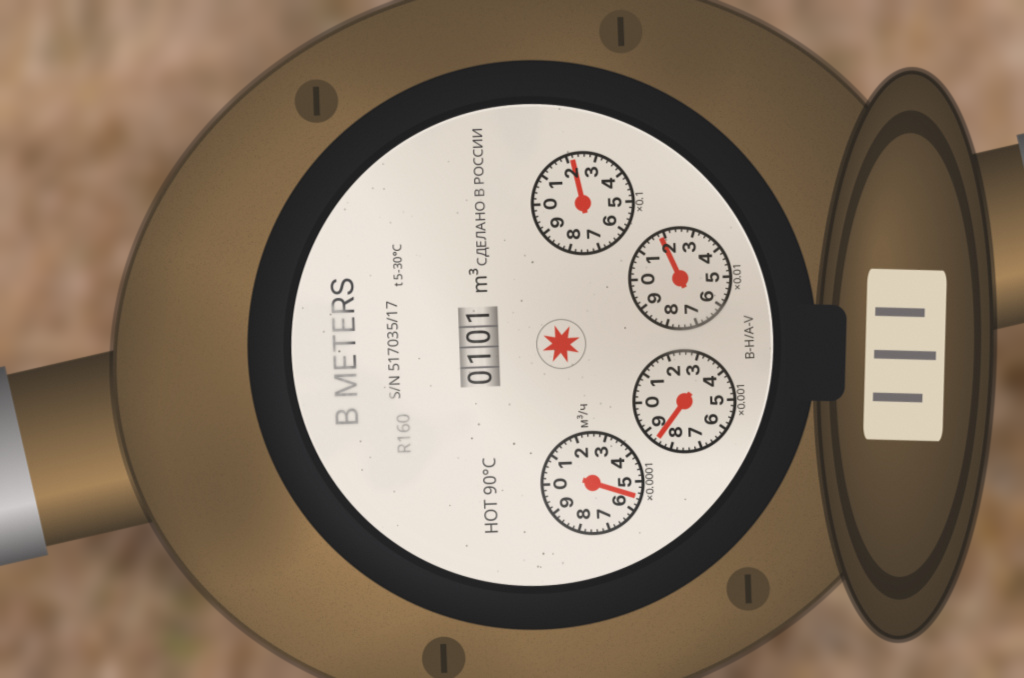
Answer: 101.2185; m³
